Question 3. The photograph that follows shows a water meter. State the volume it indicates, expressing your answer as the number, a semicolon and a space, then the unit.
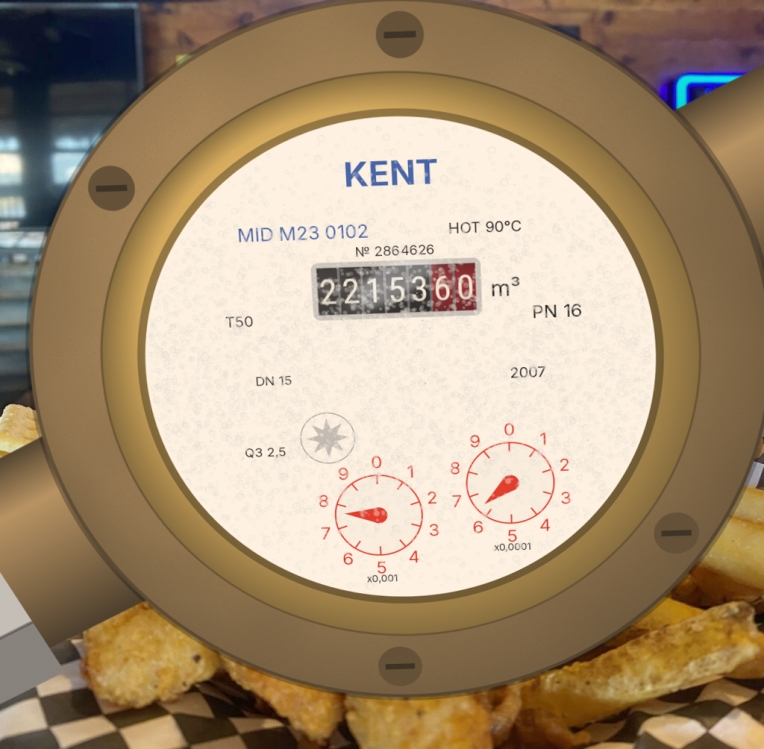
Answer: 22153.6076; m³
